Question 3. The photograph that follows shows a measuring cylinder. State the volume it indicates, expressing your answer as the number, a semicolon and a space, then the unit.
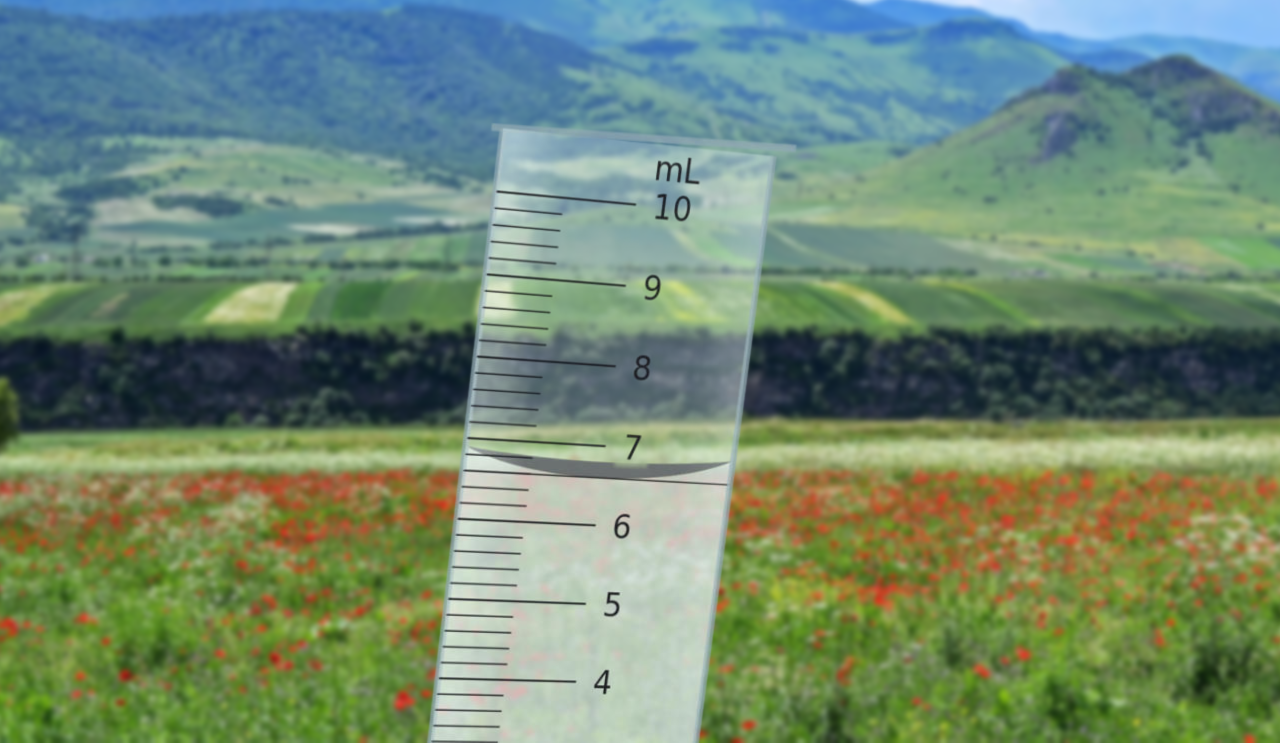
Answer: 6.6; mL
